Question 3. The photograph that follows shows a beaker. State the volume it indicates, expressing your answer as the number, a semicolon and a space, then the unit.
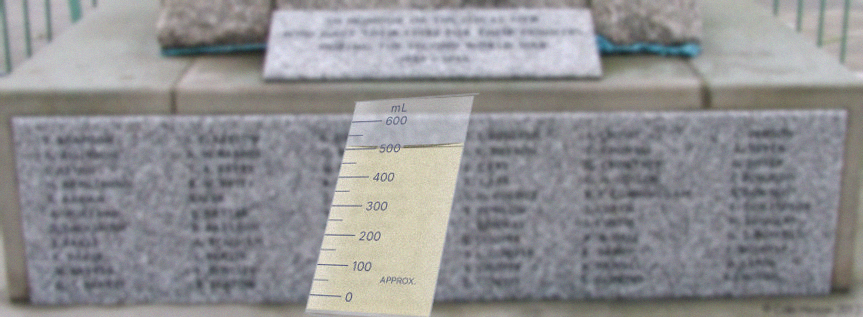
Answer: 500; mL
